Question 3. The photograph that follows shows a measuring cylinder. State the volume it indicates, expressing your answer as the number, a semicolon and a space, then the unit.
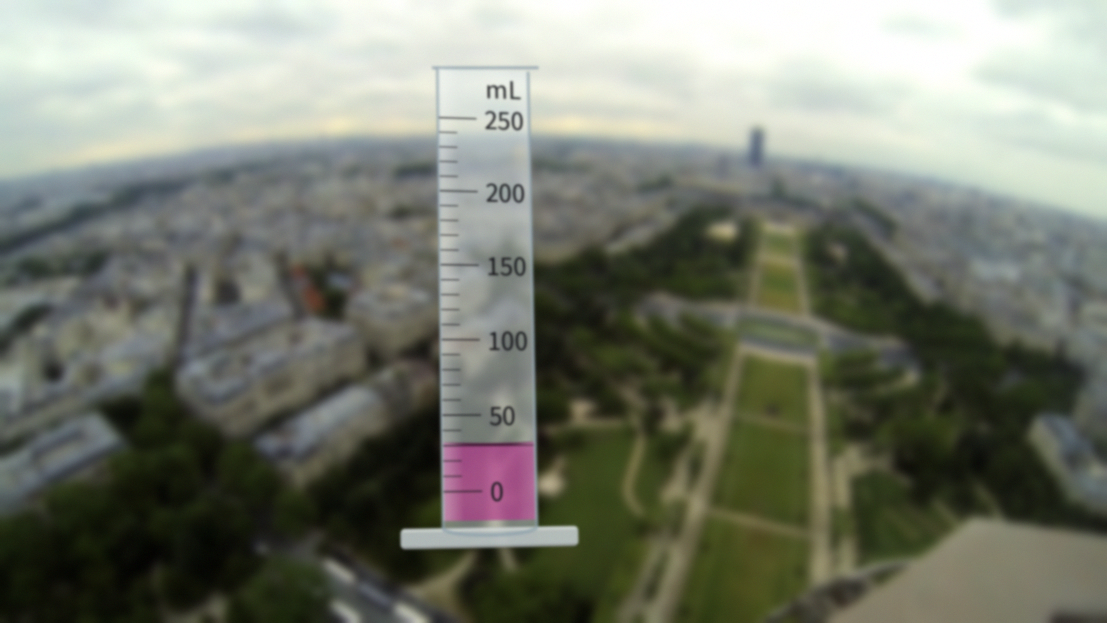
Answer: 30; mL
